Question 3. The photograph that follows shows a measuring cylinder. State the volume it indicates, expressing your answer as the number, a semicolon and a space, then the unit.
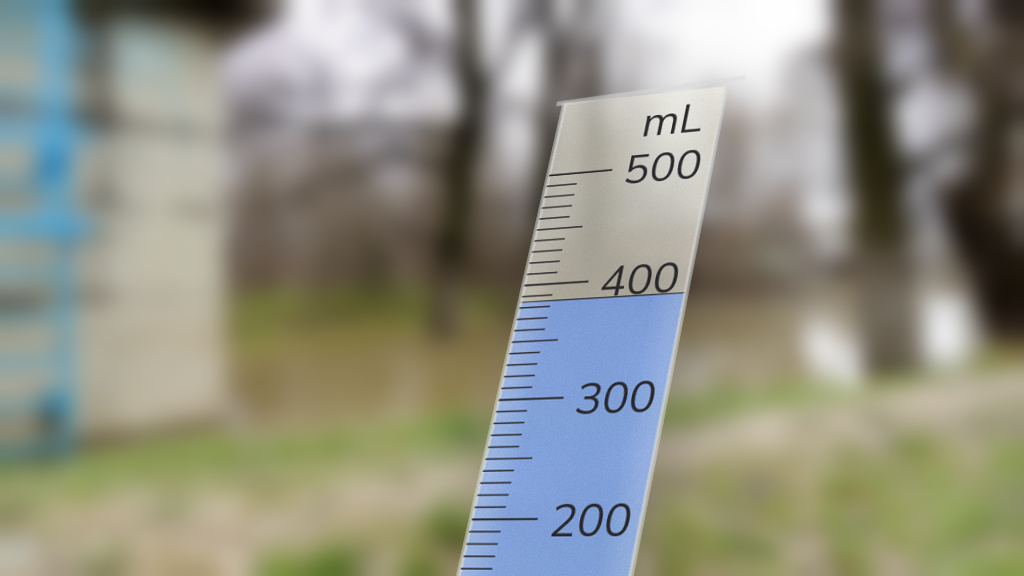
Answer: 385; mL
